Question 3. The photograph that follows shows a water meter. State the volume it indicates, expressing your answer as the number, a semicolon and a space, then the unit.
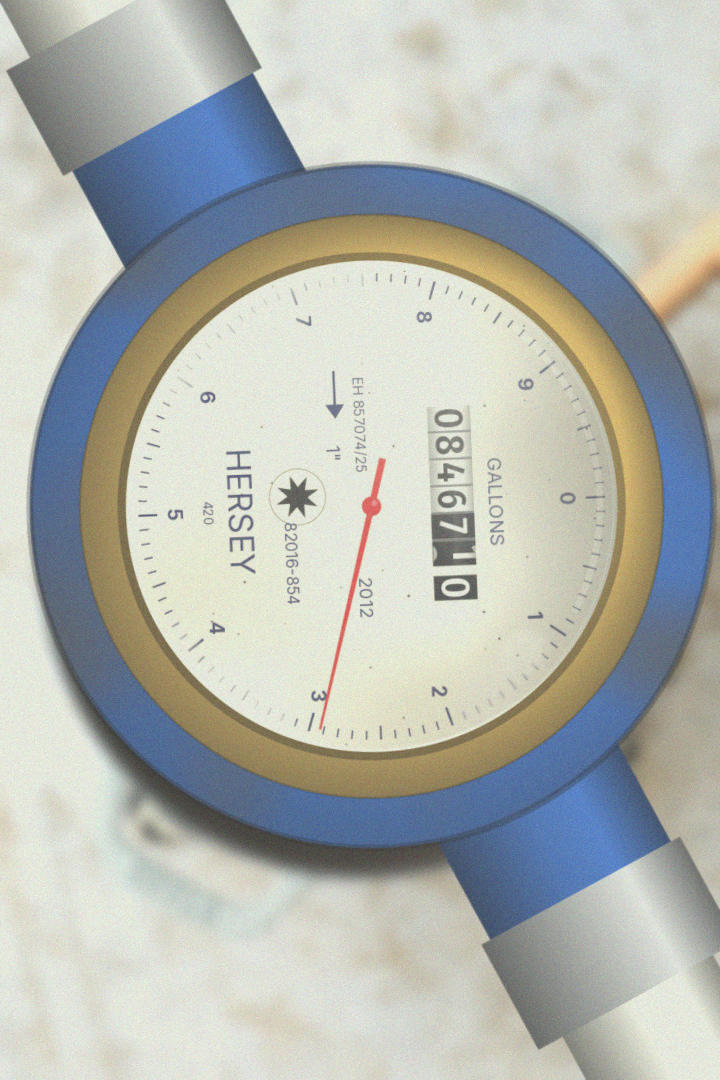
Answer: 846712.9; gal
